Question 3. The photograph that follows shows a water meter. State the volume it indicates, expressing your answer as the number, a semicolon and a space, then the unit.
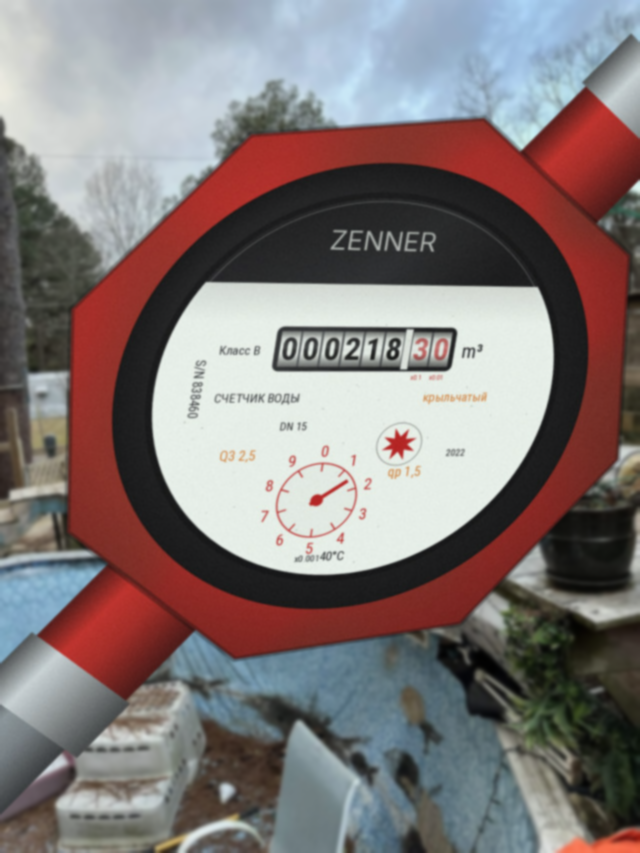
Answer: 218.301; m³
